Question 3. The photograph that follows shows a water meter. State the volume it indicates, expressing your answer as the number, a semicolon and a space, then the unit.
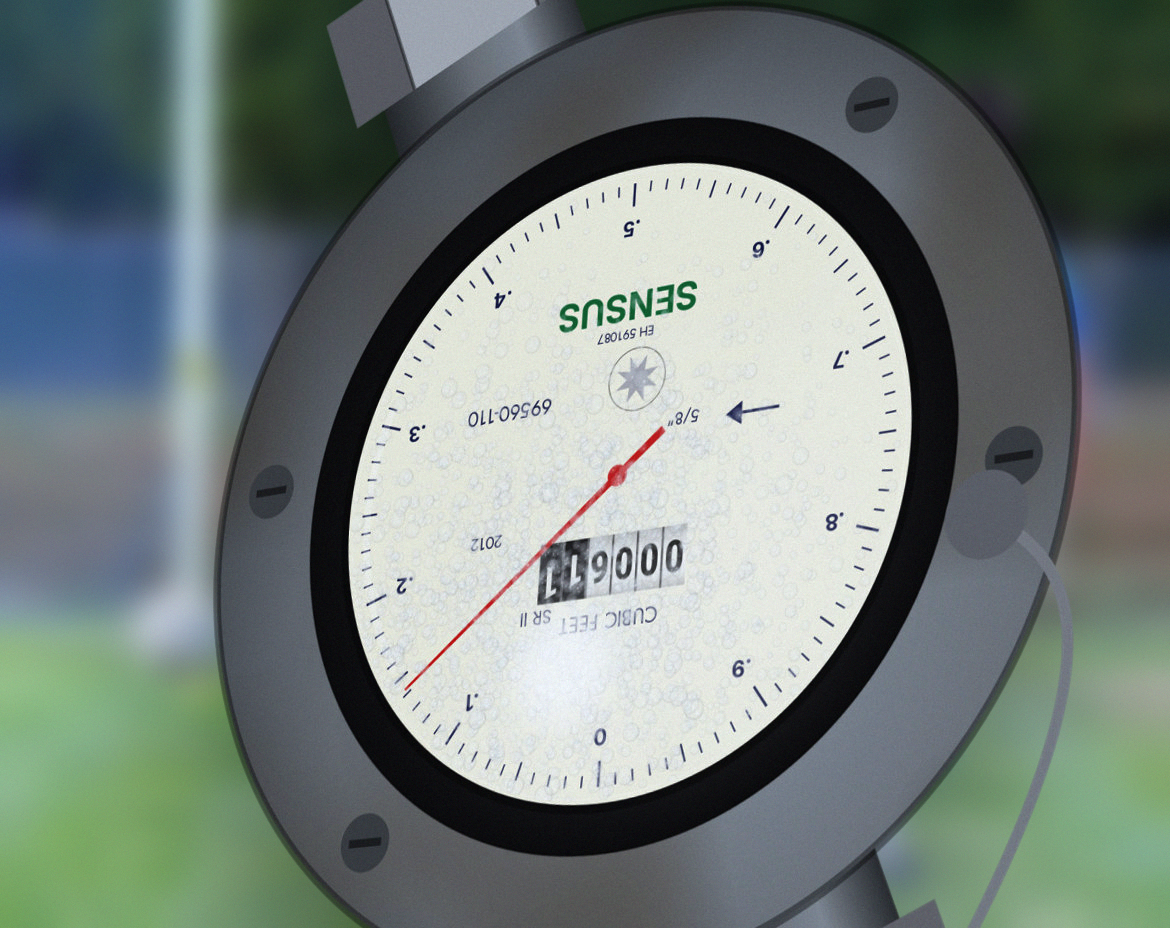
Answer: 611.14; ft³
